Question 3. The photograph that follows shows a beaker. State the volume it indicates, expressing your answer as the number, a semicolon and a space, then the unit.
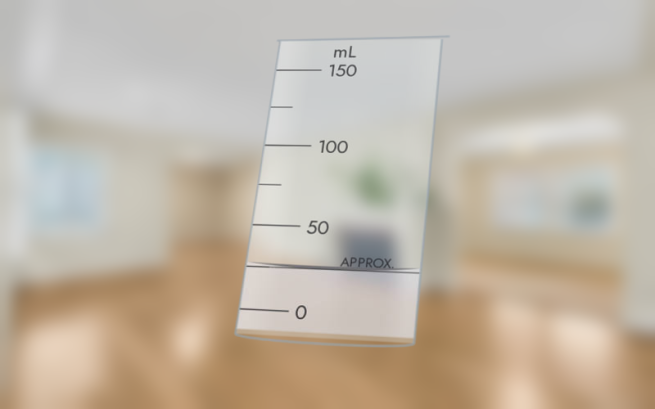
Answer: 25; mL
